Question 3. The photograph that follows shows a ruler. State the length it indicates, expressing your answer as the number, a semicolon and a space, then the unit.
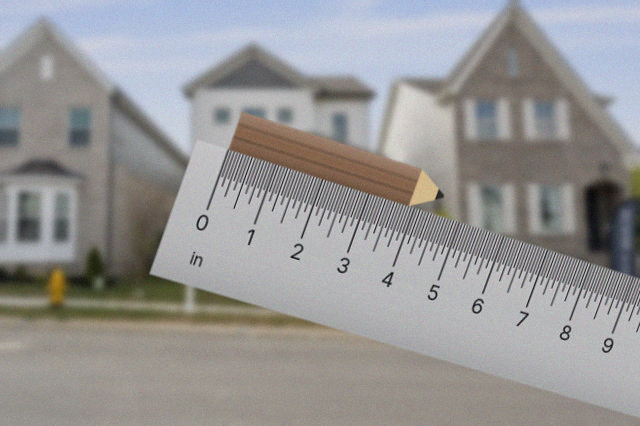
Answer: 4.5; in
